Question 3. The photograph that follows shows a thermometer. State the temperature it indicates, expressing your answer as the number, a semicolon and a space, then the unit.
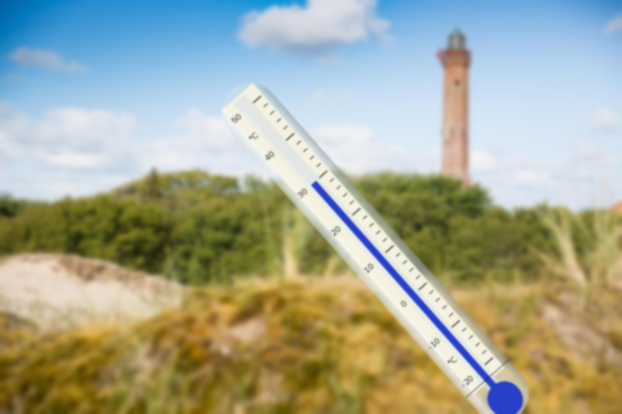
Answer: 30; °C
